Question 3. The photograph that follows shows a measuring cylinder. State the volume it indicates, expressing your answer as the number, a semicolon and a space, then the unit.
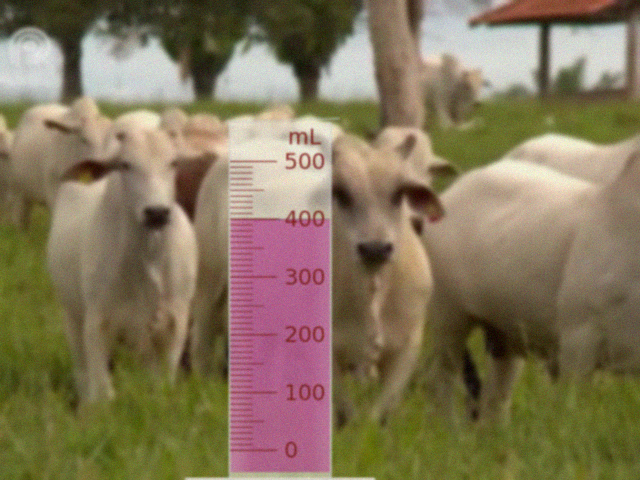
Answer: 400; mL
